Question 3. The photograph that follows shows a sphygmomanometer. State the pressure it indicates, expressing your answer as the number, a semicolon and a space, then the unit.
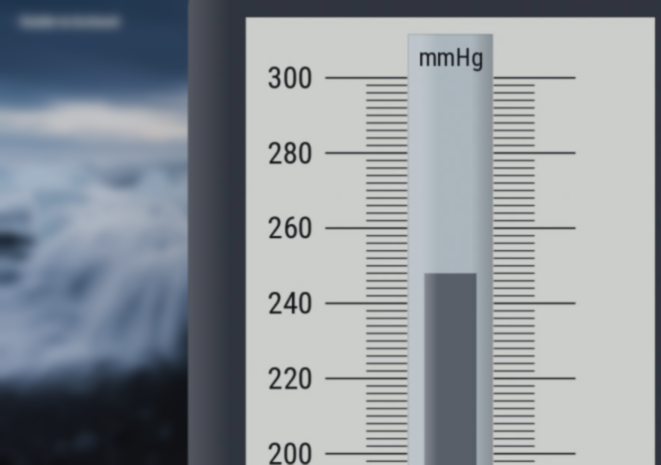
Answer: 248; mmHg
